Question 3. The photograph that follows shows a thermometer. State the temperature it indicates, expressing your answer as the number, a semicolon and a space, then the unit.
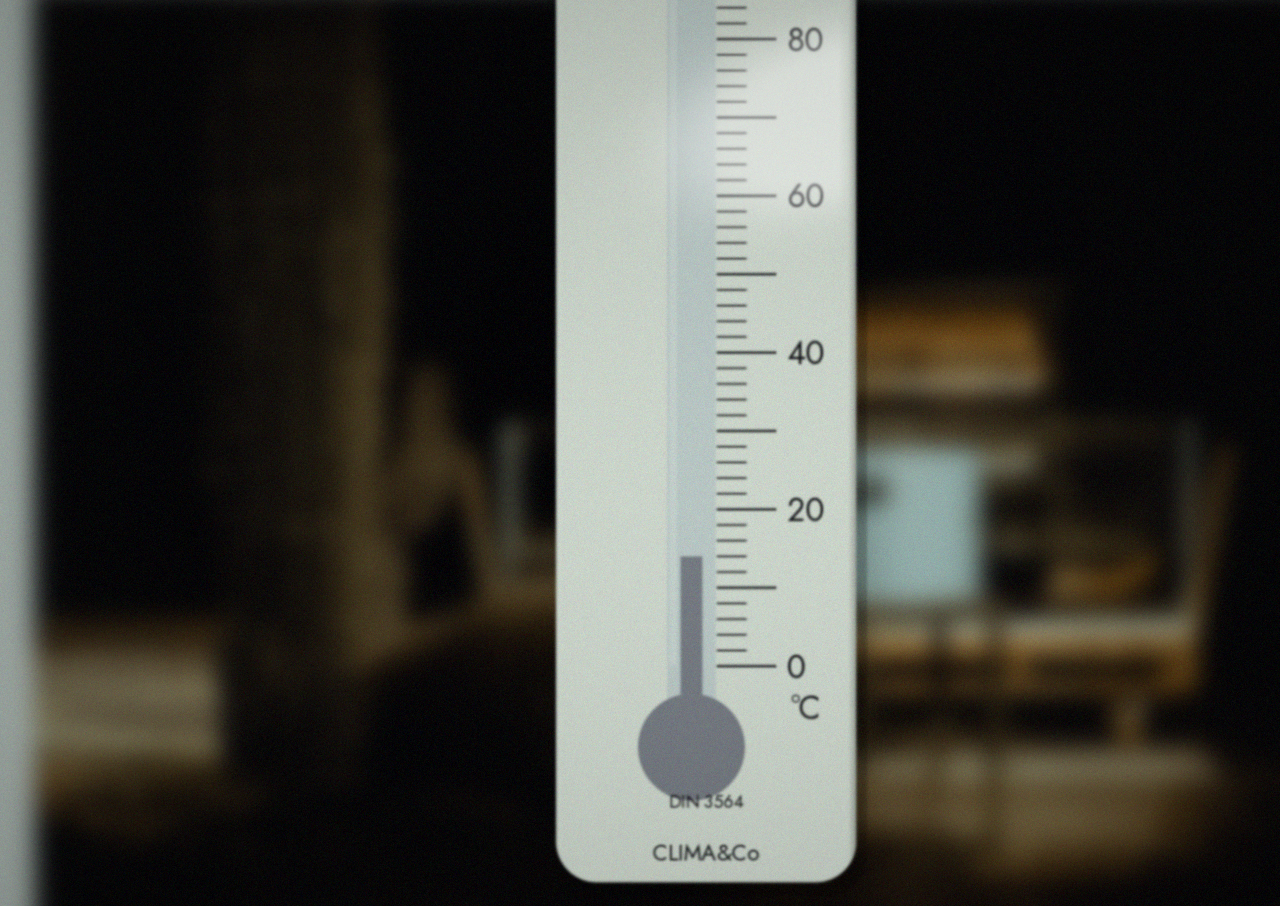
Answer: 14; °C
